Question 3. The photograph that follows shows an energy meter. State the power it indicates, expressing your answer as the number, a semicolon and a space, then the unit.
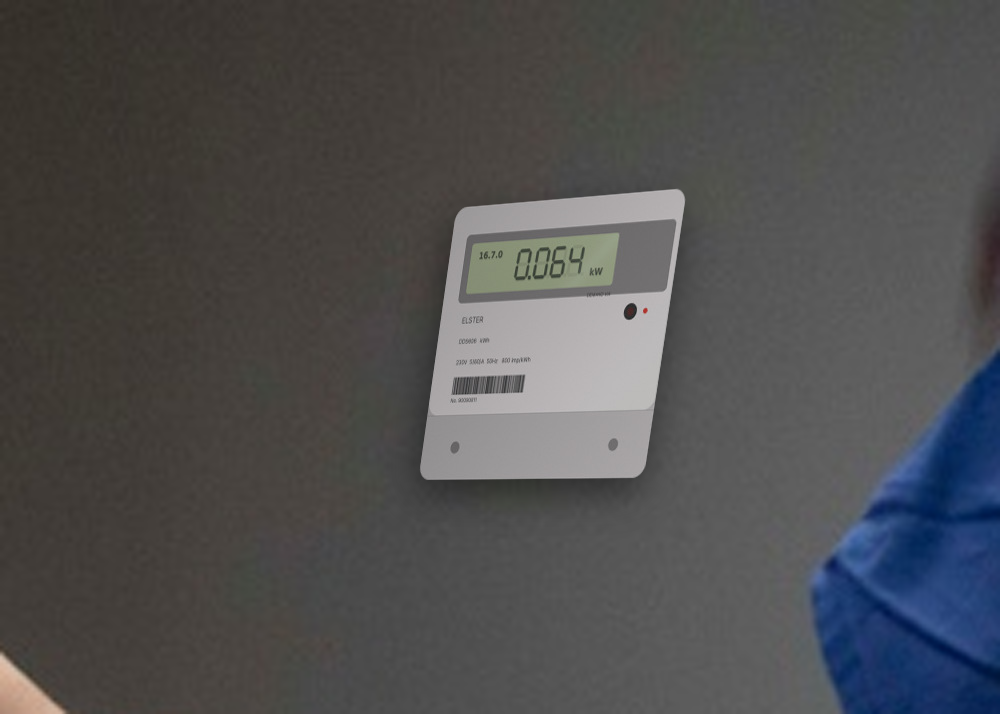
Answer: 0.064; kW
